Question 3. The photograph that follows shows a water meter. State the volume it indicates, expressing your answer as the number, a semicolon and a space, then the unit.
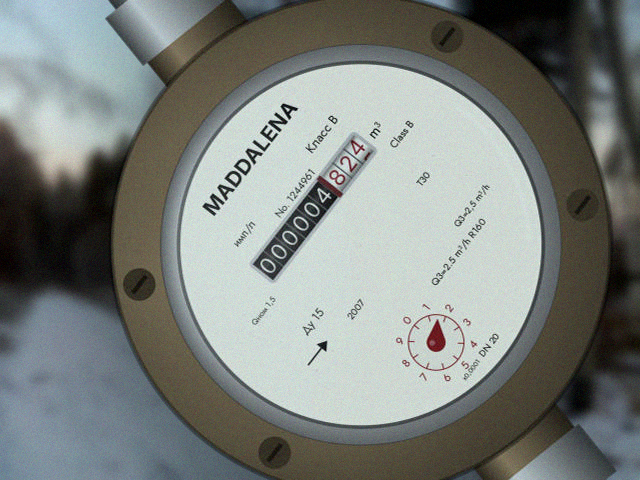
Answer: 4.8241; m³
